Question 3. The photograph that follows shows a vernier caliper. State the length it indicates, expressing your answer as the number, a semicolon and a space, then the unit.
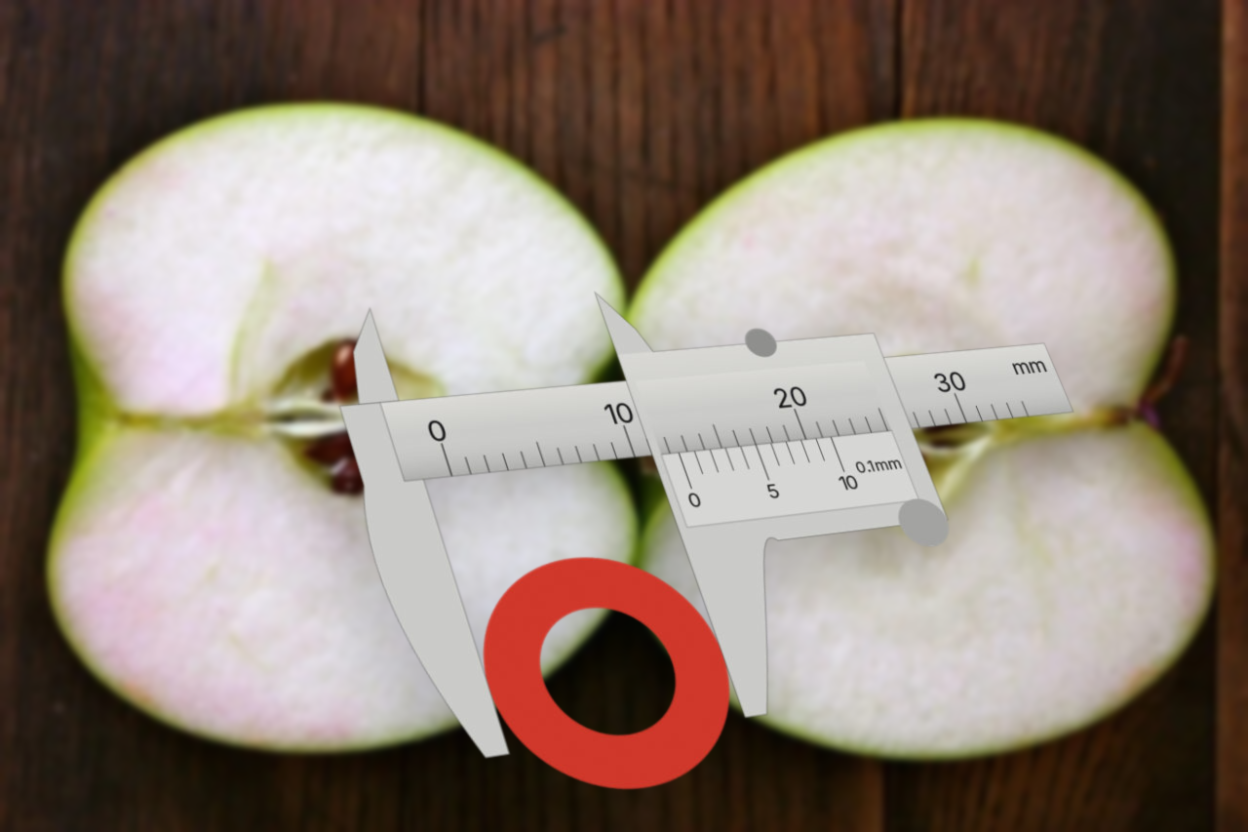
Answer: 12.5; mm
